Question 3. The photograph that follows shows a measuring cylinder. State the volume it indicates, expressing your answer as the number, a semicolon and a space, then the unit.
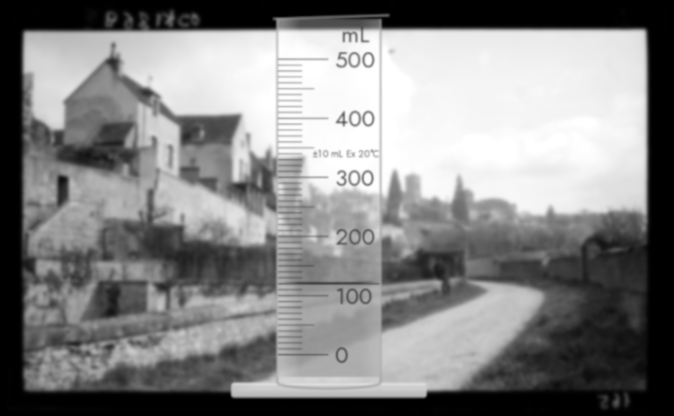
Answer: 120; mL
